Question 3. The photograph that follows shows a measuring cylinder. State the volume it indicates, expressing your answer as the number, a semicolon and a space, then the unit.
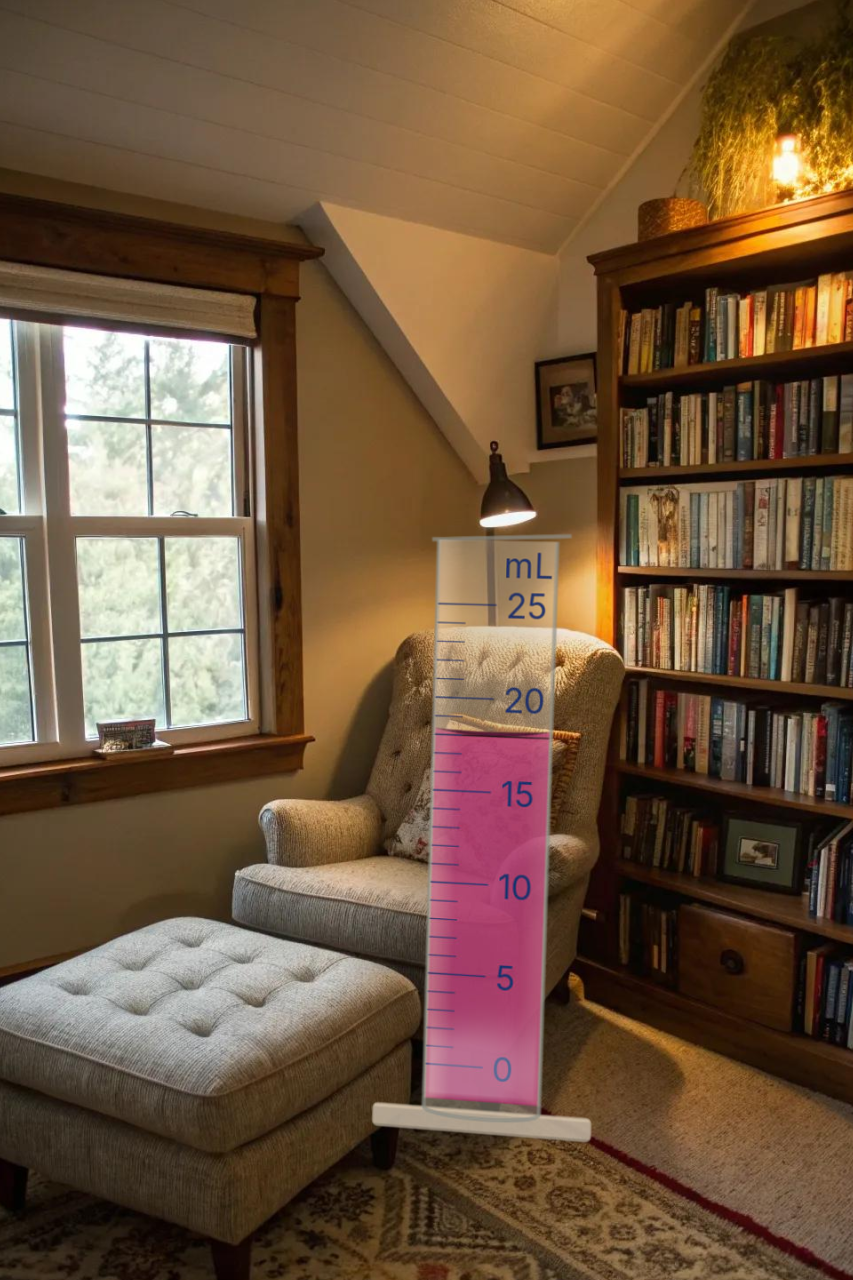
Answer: 18; mL
